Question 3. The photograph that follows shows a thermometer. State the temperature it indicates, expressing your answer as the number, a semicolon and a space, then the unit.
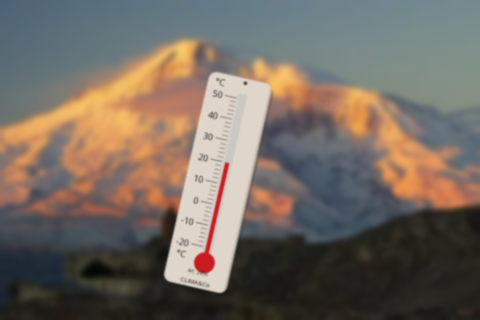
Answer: 20; °C
